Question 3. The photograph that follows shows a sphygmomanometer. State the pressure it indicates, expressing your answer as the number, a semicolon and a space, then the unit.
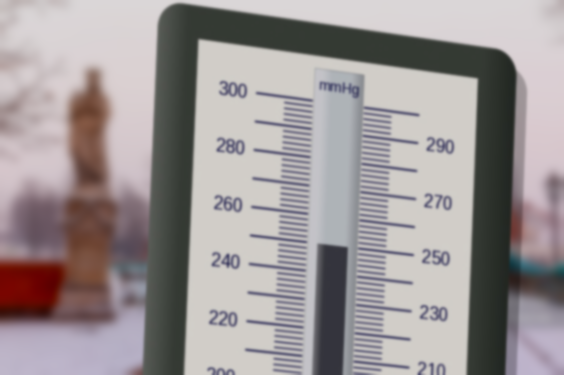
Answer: 250; mmHg
